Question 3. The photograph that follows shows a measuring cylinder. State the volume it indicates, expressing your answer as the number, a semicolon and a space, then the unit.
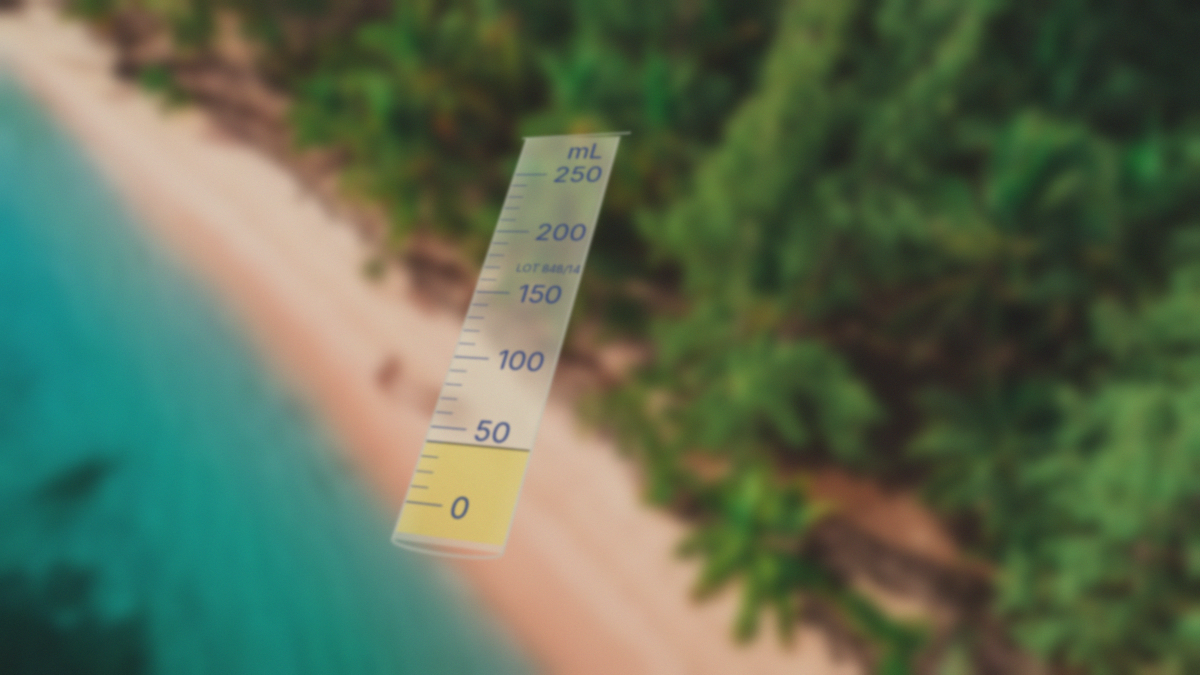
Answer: 40; mL
